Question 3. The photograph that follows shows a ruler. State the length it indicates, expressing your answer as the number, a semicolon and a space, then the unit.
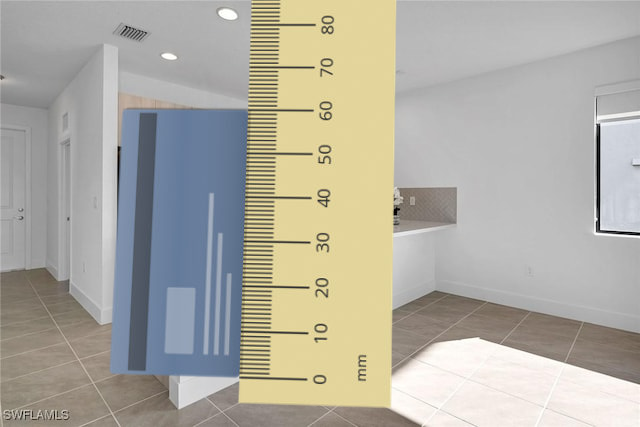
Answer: 60; mm
